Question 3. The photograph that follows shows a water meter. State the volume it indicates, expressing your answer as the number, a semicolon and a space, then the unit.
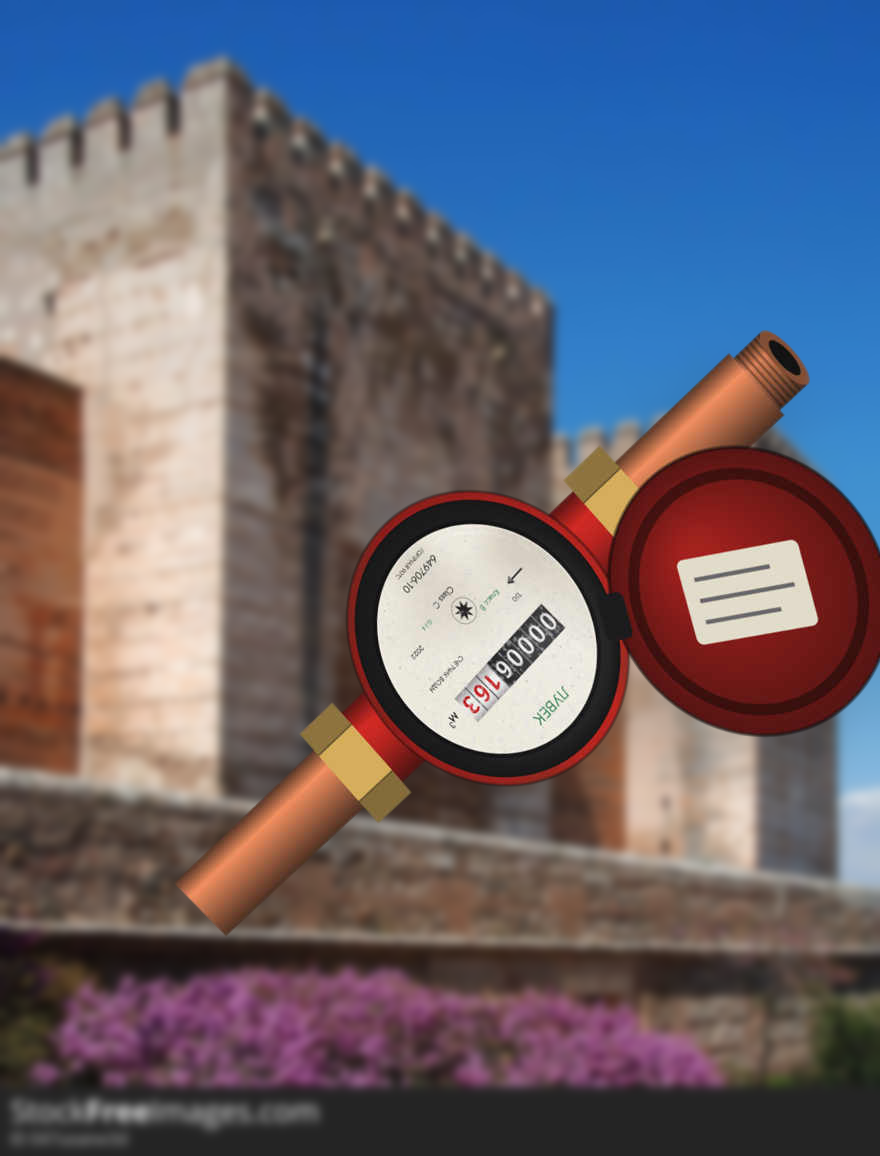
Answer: 6.163; m³
